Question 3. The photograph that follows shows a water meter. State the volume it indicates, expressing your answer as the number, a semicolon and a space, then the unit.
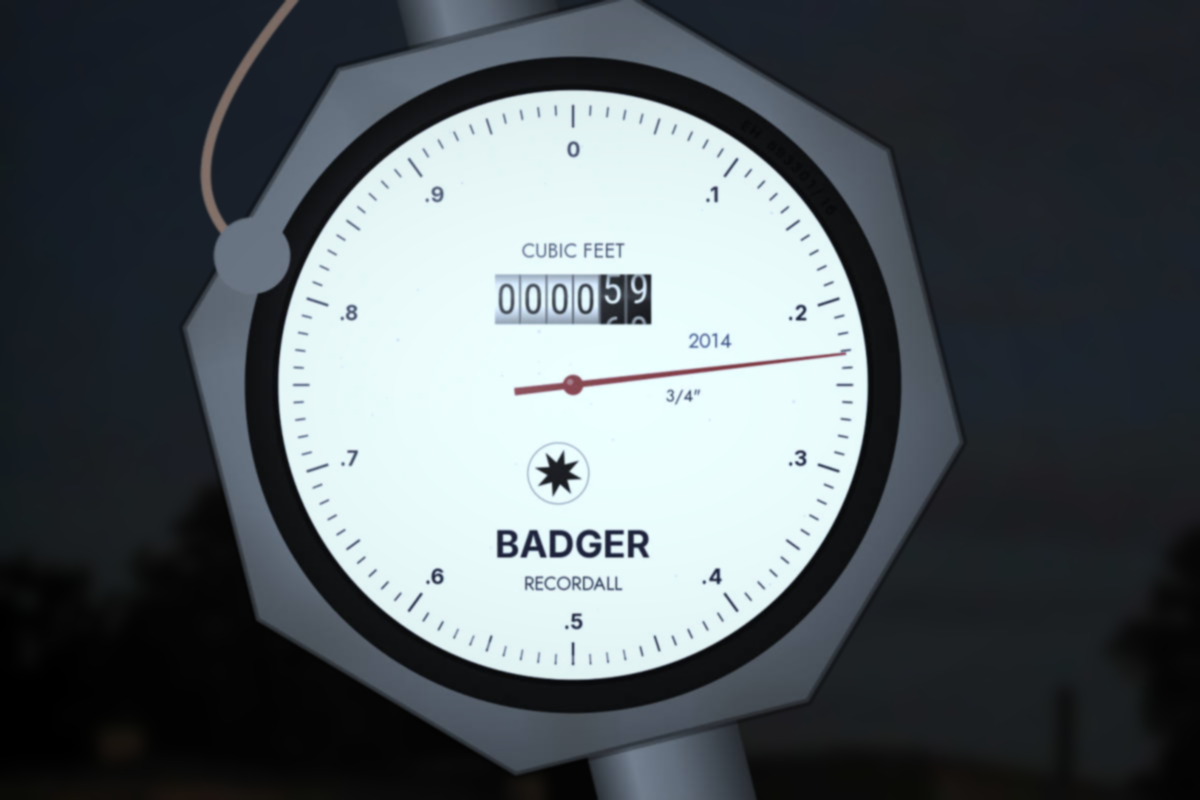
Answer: 59.23; ft³
